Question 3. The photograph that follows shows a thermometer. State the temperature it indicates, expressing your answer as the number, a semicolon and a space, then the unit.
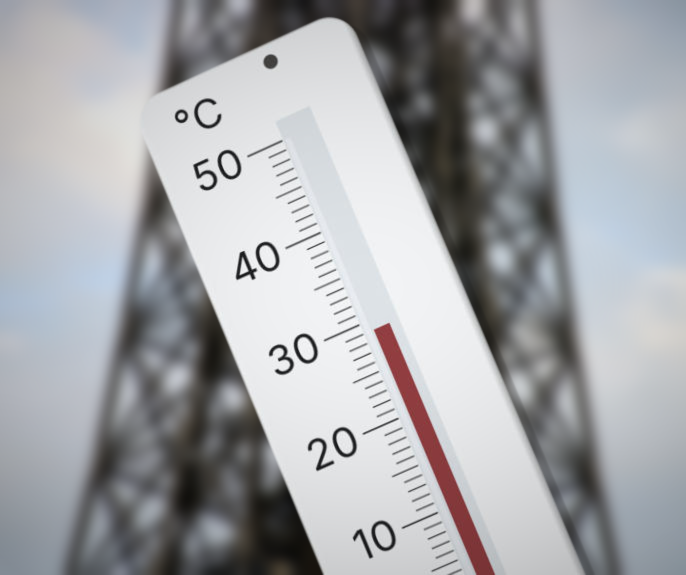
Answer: 29; °C
